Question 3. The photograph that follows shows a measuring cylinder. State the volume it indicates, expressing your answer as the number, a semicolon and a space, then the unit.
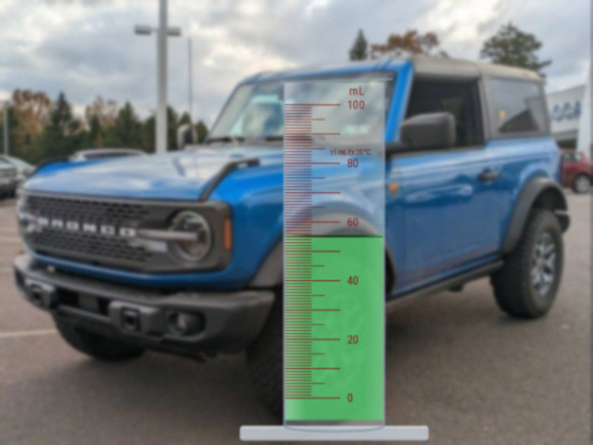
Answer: 55; mL
